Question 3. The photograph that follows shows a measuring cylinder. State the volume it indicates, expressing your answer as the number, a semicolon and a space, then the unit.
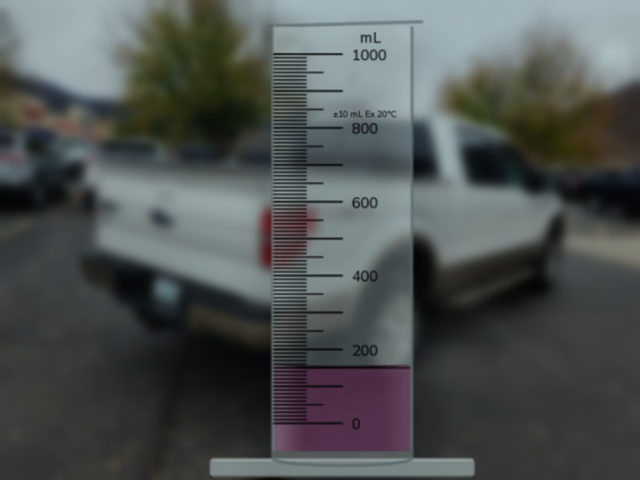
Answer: 150; mL
